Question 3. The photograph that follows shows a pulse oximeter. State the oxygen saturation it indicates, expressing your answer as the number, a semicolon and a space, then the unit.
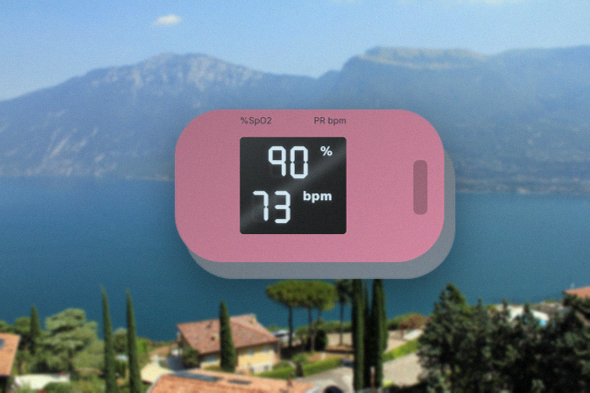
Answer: 90; %
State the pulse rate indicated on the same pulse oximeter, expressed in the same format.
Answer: 73; bpm
